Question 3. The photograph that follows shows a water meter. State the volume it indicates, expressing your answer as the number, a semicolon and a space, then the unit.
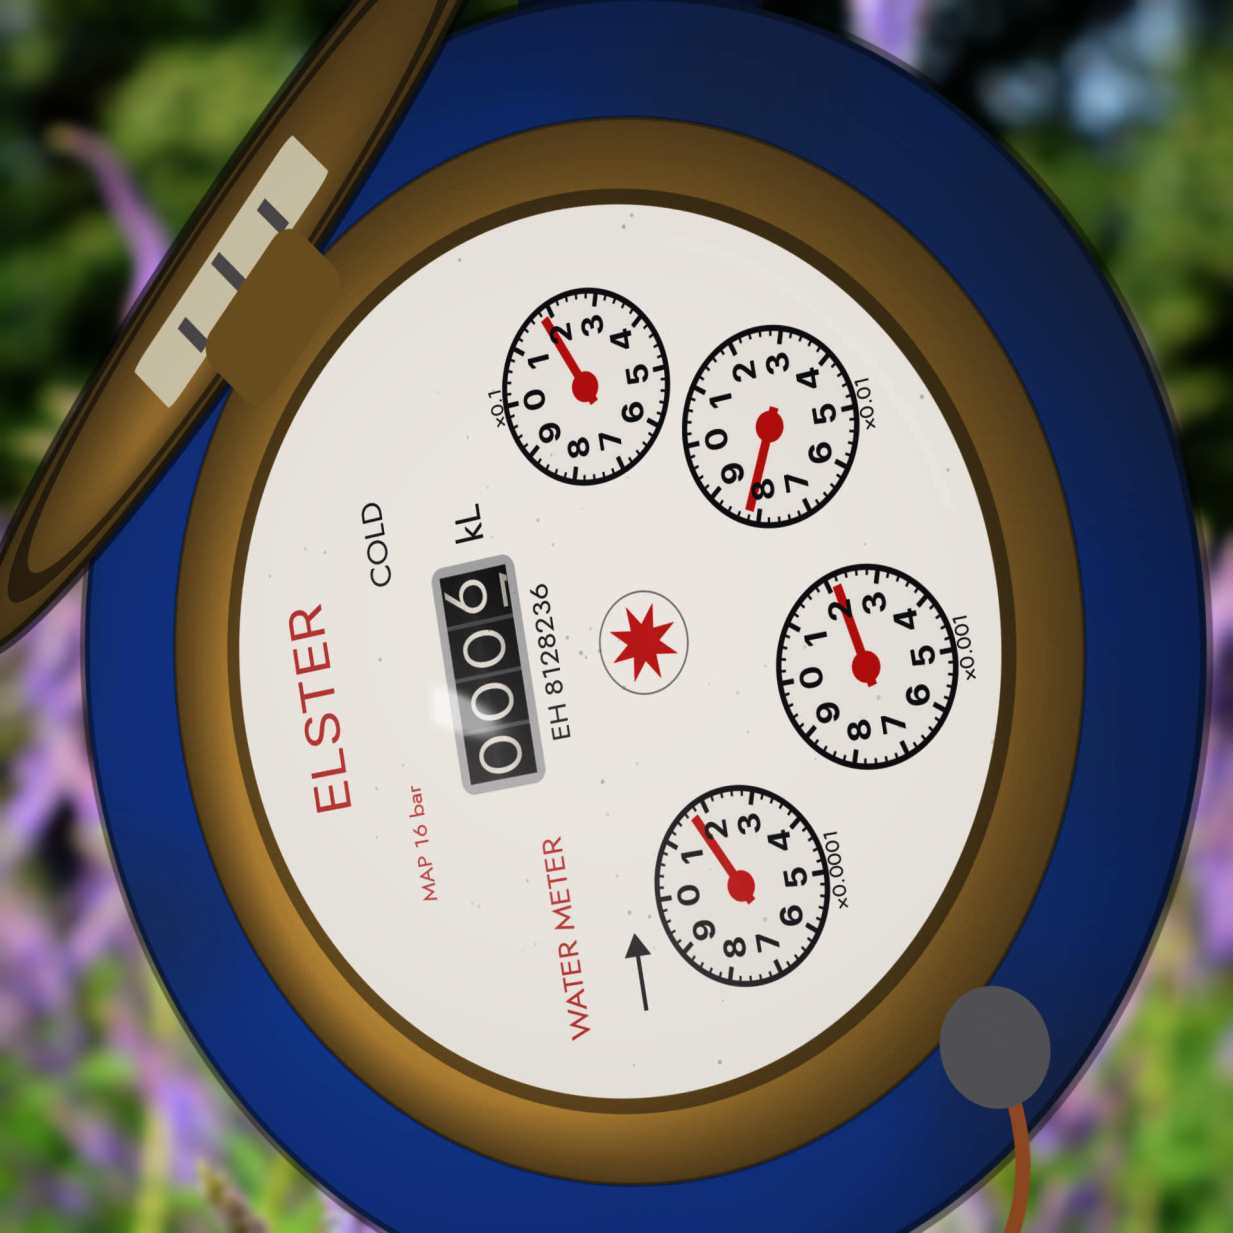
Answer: 6.1821; kL
